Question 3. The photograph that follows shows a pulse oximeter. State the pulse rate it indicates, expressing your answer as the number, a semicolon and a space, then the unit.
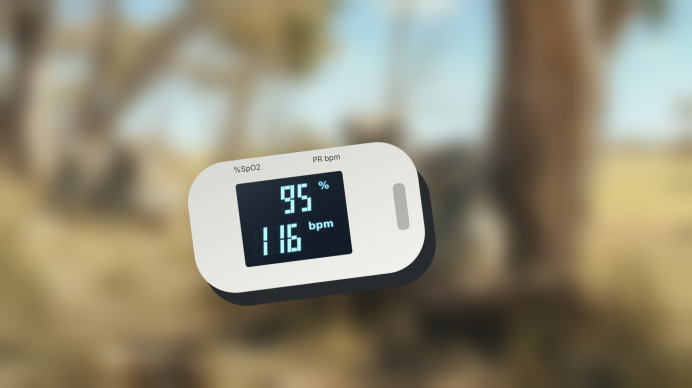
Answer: 116; bpm
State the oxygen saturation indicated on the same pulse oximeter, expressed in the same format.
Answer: 95; %
